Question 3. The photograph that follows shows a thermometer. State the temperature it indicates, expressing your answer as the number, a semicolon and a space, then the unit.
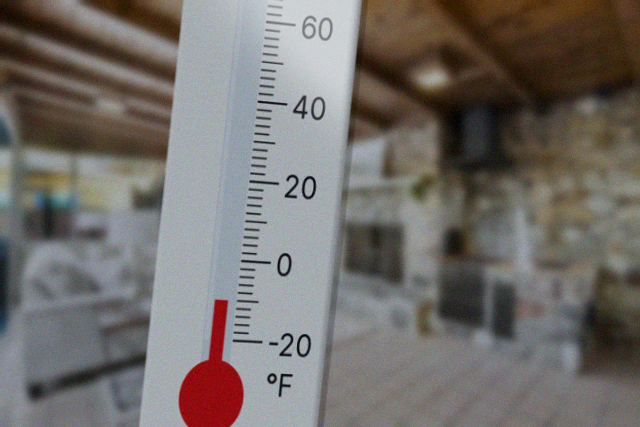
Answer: -10; °F
